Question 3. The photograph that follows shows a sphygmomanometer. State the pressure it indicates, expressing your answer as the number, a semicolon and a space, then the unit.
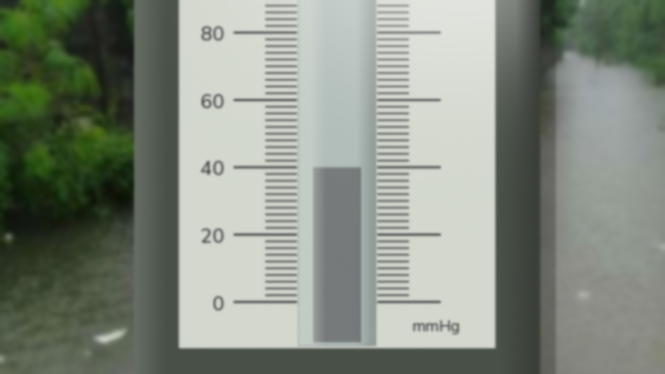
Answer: 40; mmHg
